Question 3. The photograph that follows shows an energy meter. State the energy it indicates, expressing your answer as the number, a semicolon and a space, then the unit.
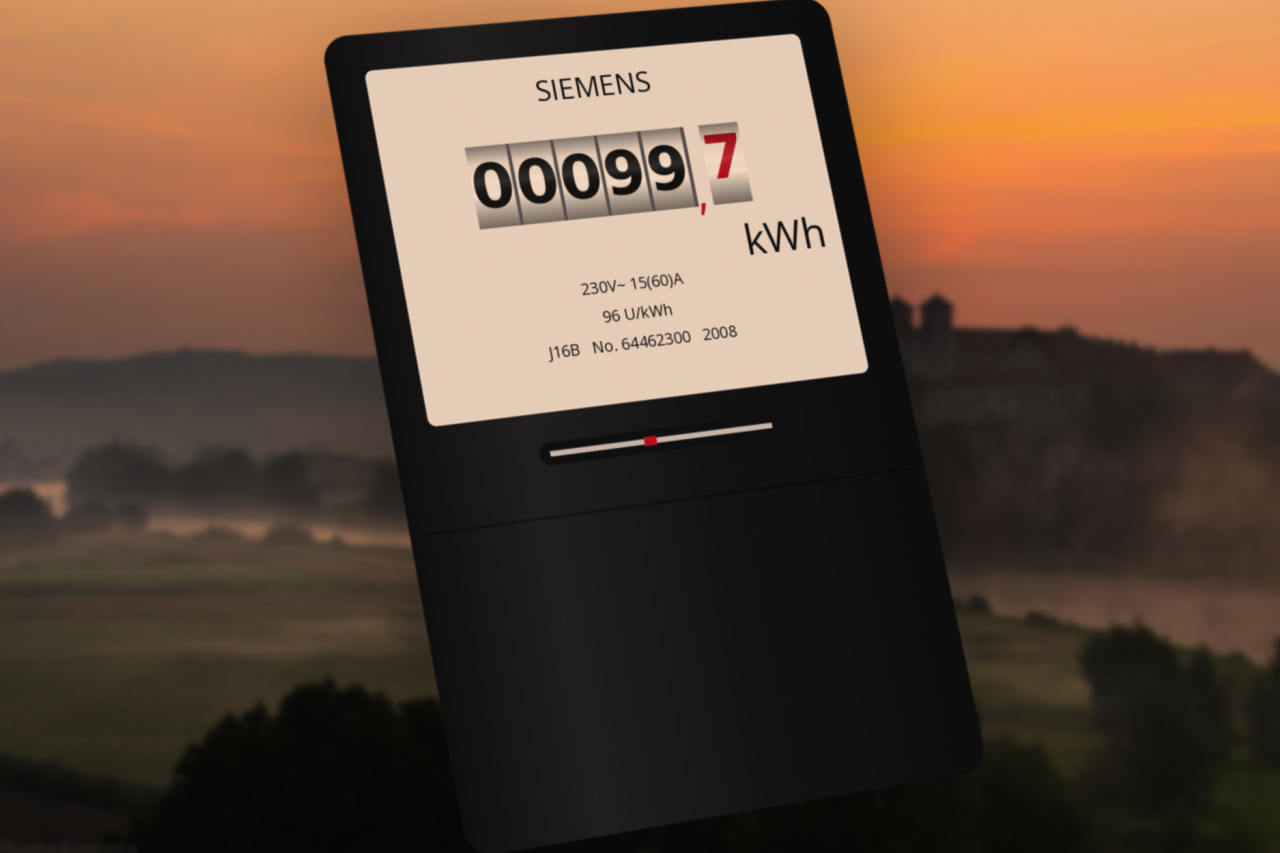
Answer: 99.7; kWh
